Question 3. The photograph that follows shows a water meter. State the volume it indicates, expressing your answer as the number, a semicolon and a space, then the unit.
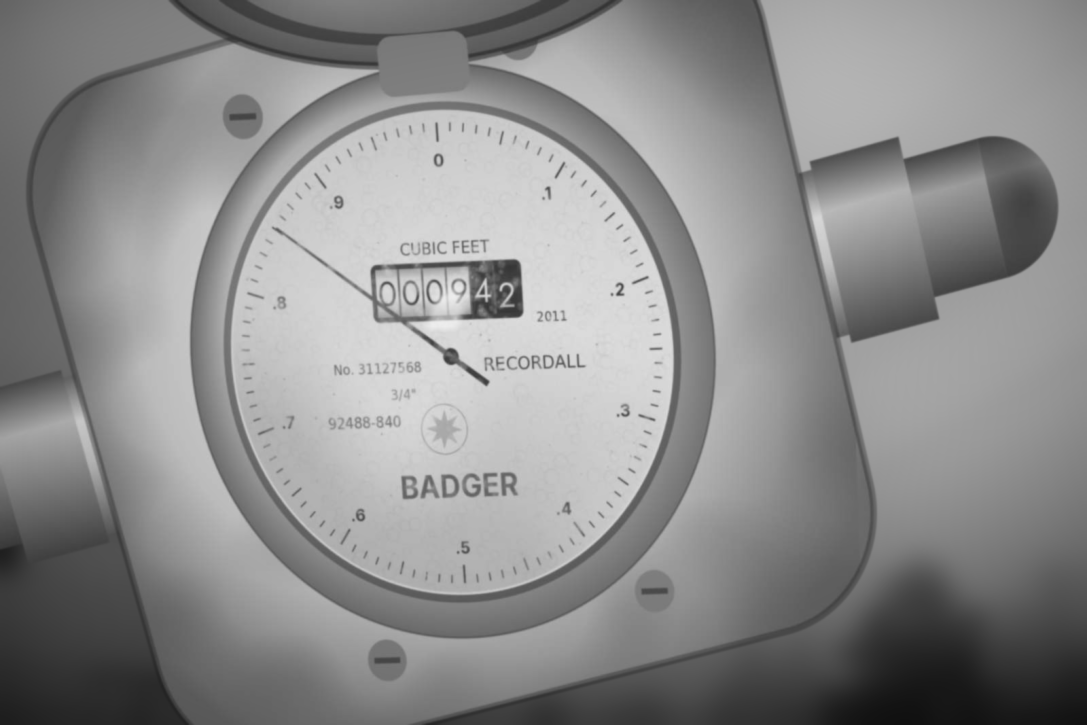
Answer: 941.85; ft³
